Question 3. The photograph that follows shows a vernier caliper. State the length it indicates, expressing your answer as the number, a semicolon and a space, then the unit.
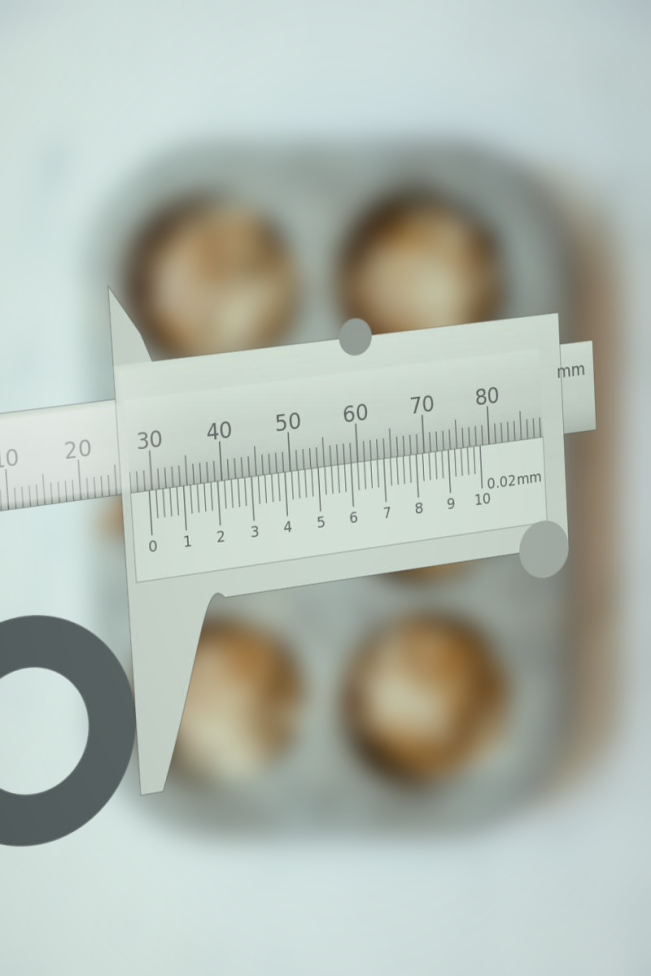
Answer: 29.6; mm
